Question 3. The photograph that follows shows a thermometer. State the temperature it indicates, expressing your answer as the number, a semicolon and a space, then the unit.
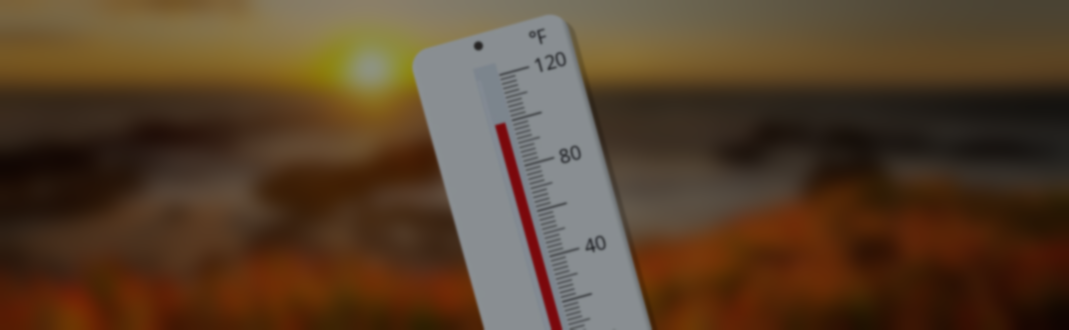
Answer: 100; °F
